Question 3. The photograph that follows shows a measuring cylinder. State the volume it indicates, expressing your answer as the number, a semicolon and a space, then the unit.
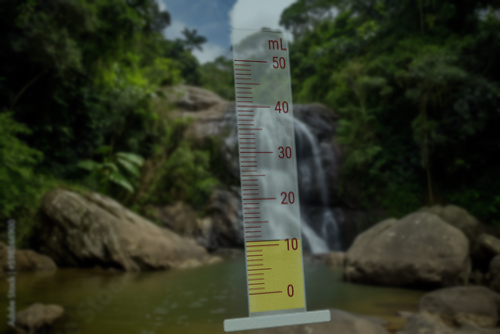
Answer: 11; mL
